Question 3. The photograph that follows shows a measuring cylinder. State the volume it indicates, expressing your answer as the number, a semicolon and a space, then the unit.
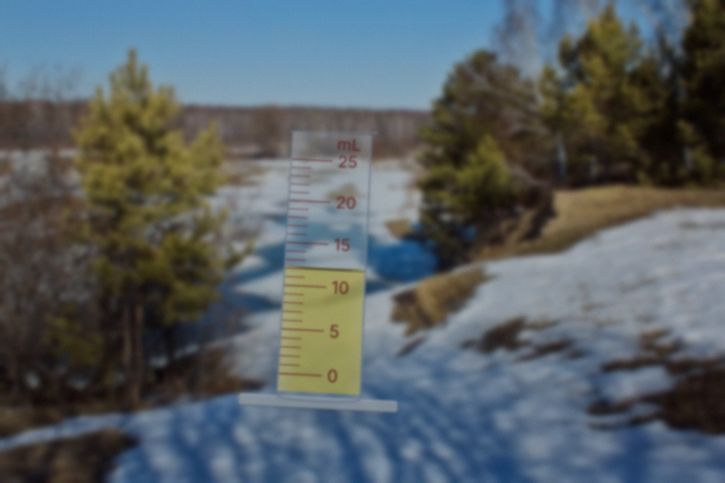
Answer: 12; mL
